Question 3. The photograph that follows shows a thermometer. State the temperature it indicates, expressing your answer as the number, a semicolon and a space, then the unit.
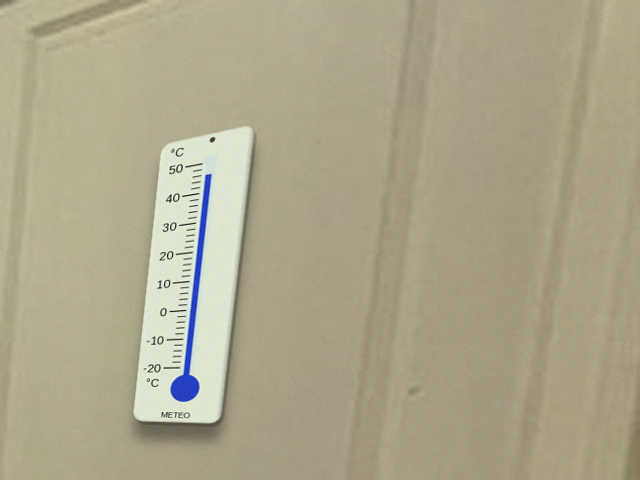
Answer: 46; °C
